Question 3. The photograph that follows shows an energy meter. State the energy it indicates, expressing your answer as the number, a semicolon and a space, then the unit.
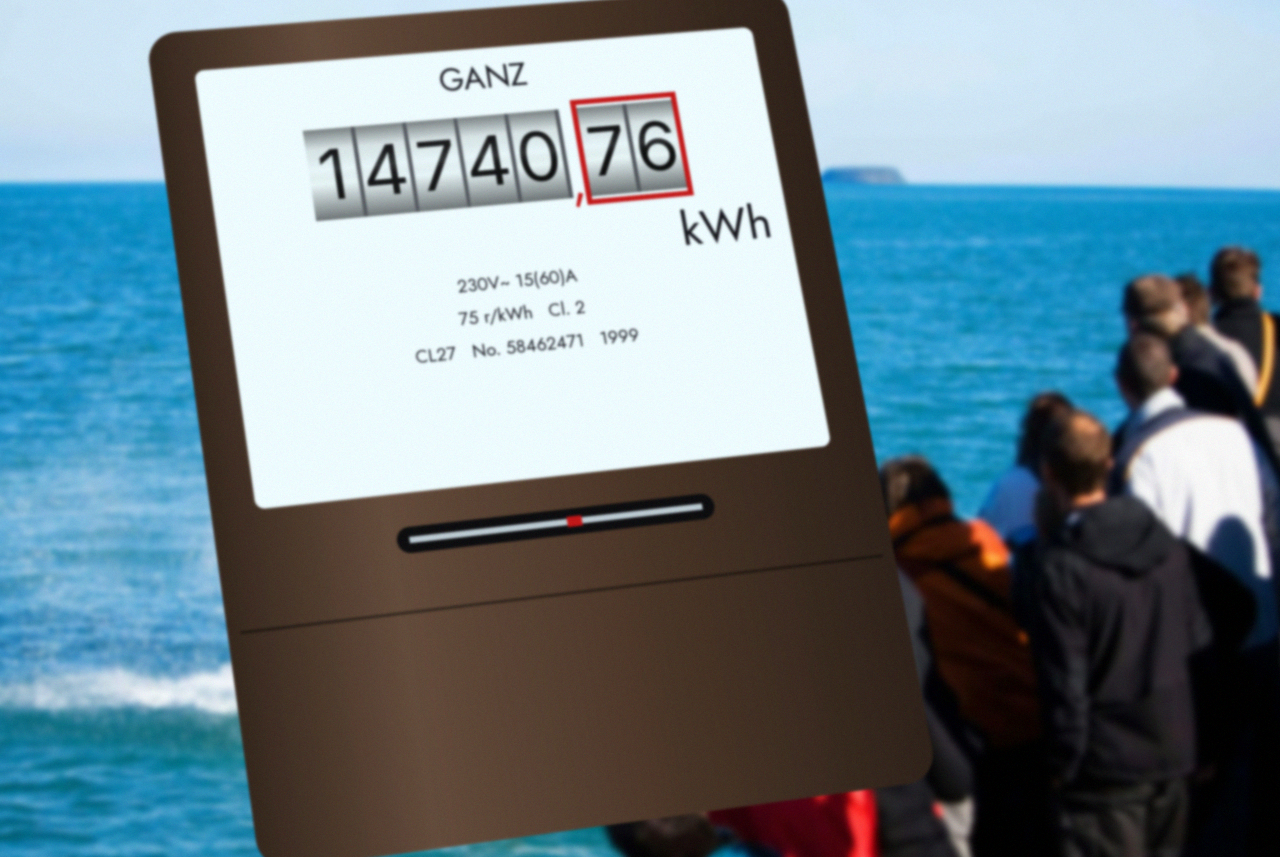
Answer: 14740.76; kWh
